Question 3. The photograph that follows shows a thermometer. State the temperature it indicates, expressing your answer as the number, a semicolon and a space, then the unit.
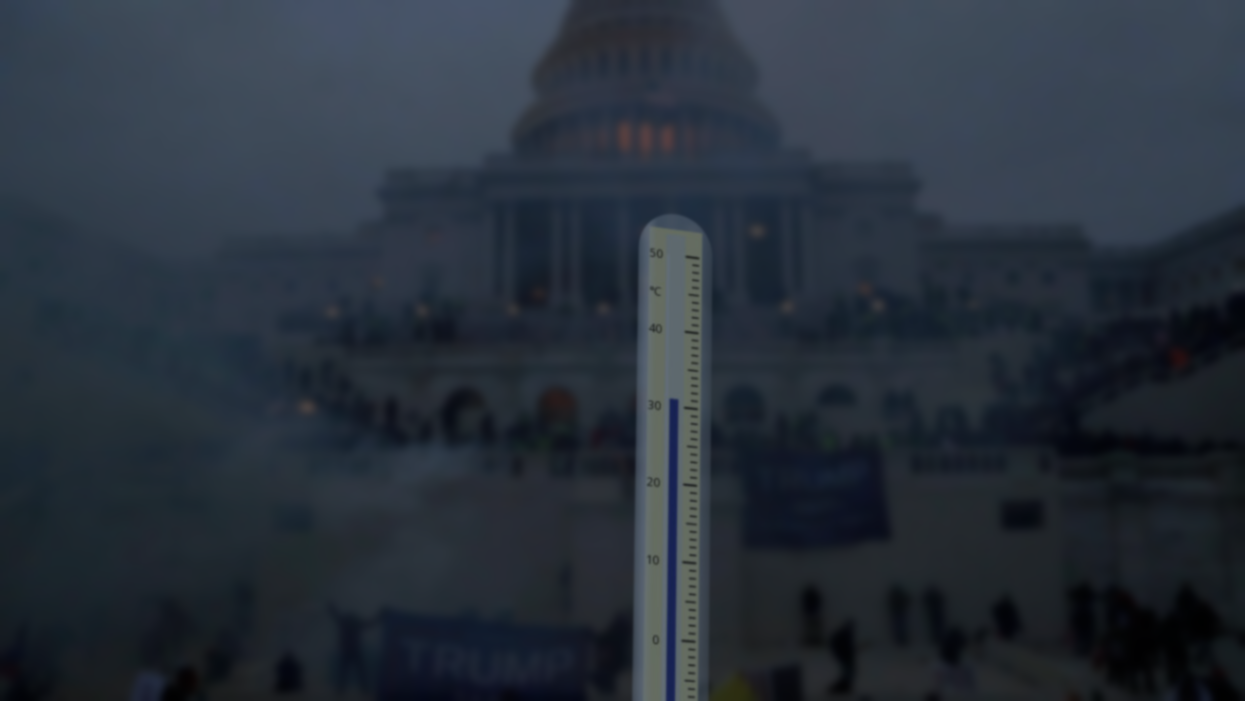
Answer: 31; °C
